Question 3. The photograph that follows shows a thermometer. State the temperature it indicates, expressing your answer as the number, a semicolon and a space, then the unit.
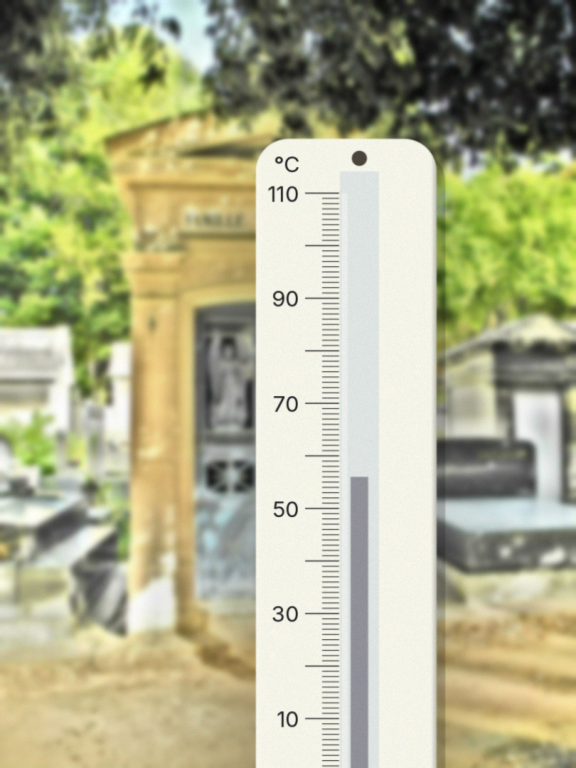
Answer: 56; °C
